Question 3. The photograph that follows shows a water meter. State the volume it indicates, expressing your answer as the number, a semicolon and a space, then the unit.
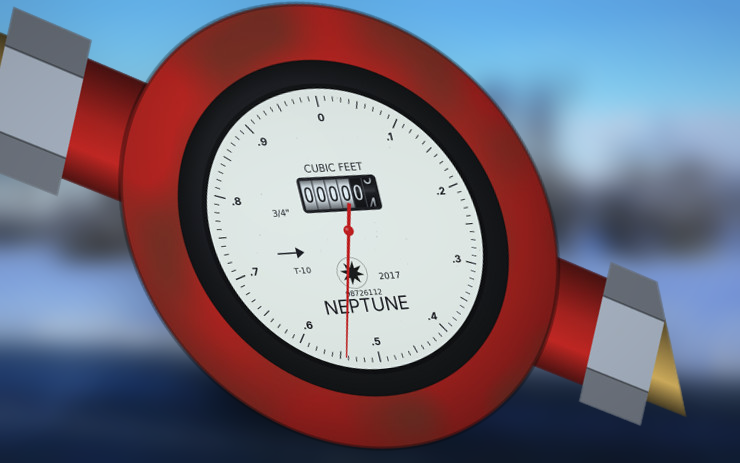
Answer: 3.54; ft³
